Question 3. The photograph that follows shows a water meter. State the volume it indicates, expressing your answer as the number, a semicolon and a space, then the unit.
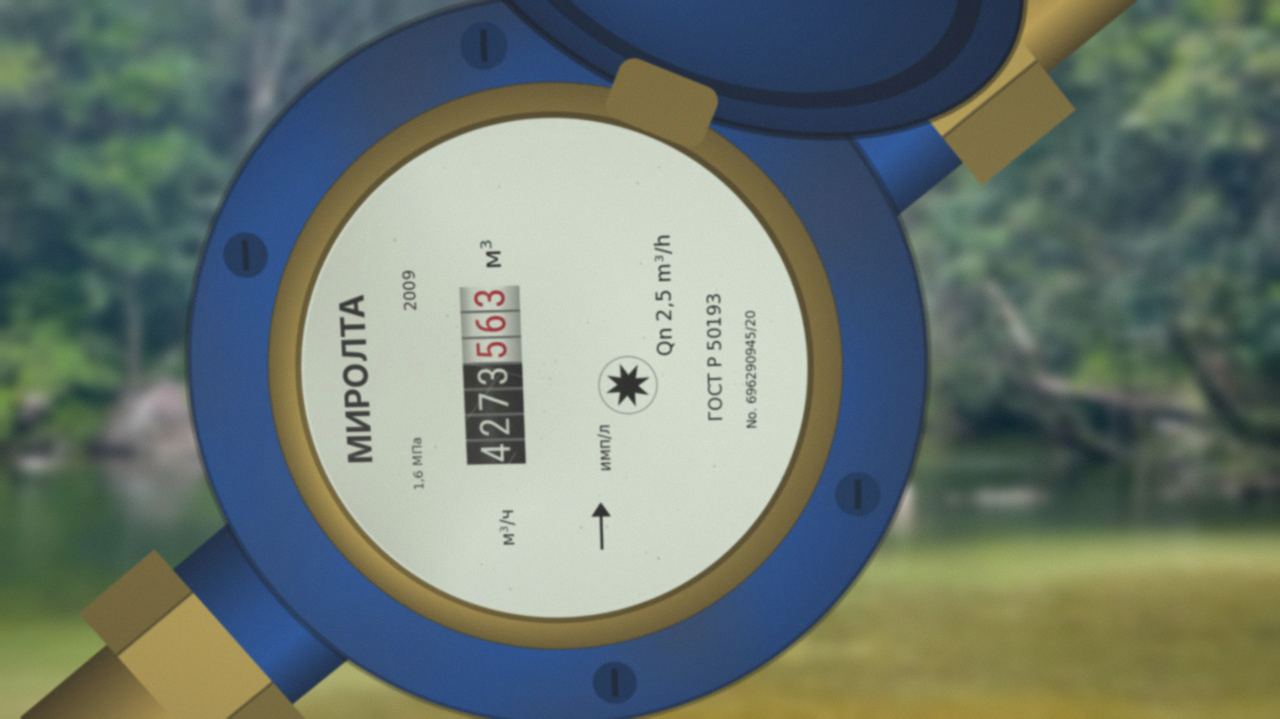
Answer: 4273.563; m³
